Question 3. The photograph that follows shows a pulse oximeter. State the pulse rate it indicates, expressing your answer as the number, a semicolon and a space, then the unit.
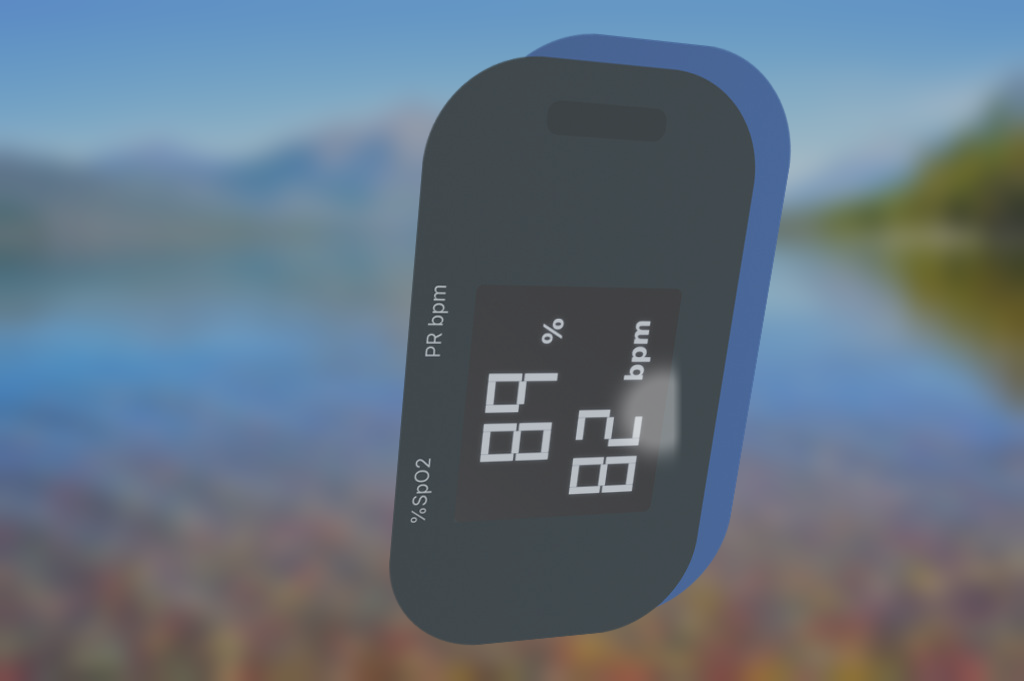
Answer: 82; bpm
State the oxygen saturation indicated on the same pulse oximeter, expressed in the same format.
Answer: 89; %
